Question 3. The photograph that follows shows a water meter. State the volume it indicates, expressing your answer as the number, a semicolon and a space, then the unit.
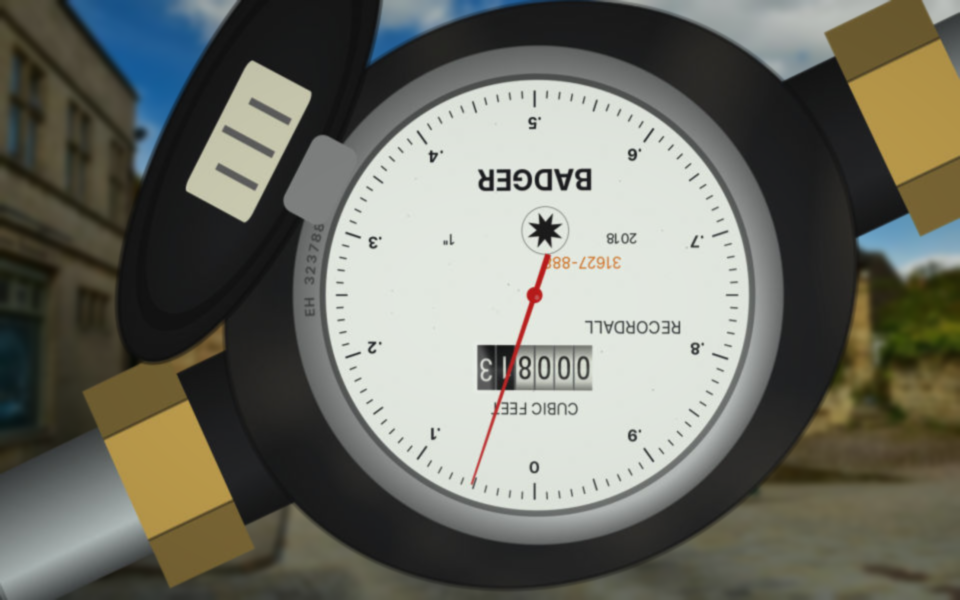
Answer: 813.05; ft³
